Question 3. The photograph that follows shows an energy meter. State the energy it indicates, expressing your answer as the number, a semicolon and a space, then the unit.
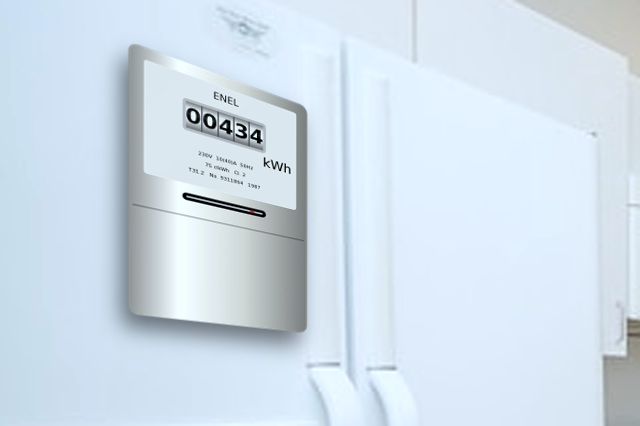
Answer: 434; kWh
